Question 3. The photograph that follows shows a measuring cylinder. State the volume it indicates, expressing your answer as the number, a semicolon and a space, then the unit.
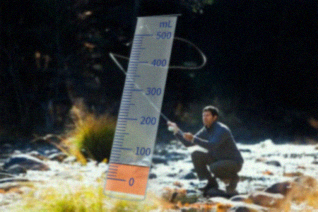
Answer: 50; mL
